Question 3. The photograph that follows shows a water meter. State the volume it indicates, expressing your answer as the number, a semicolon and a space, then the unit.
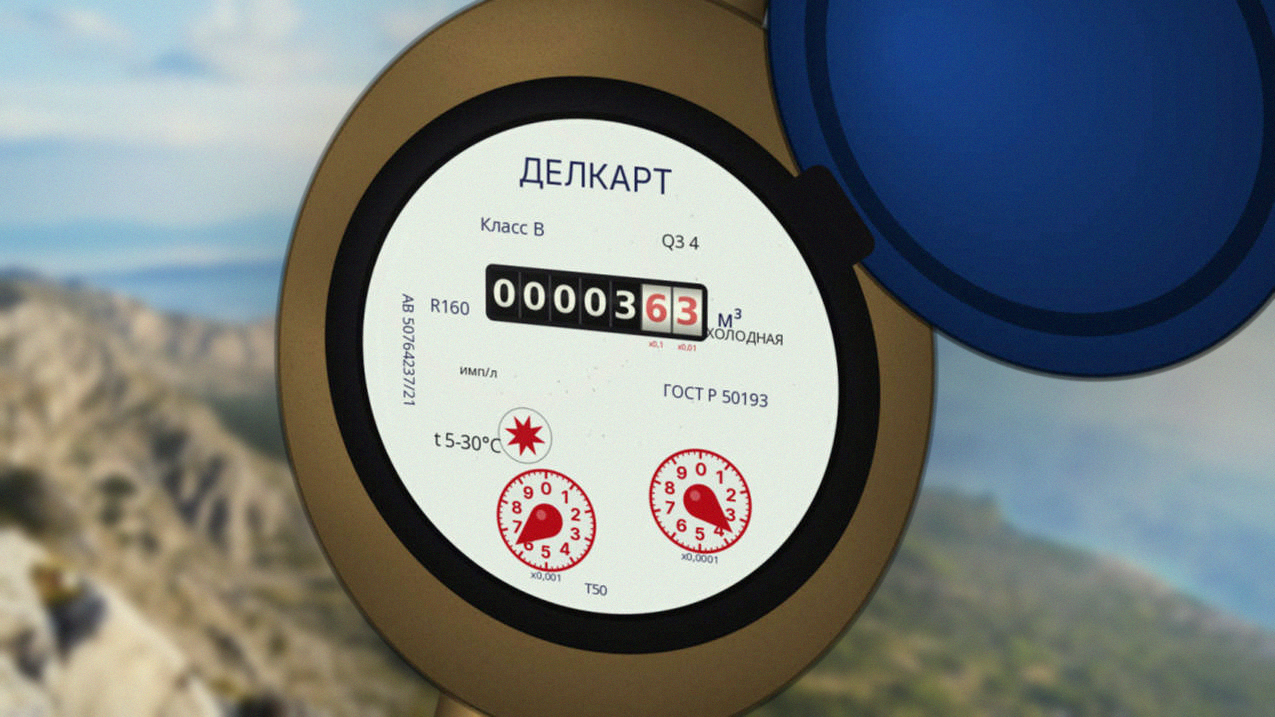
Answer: 3.6363; m³
